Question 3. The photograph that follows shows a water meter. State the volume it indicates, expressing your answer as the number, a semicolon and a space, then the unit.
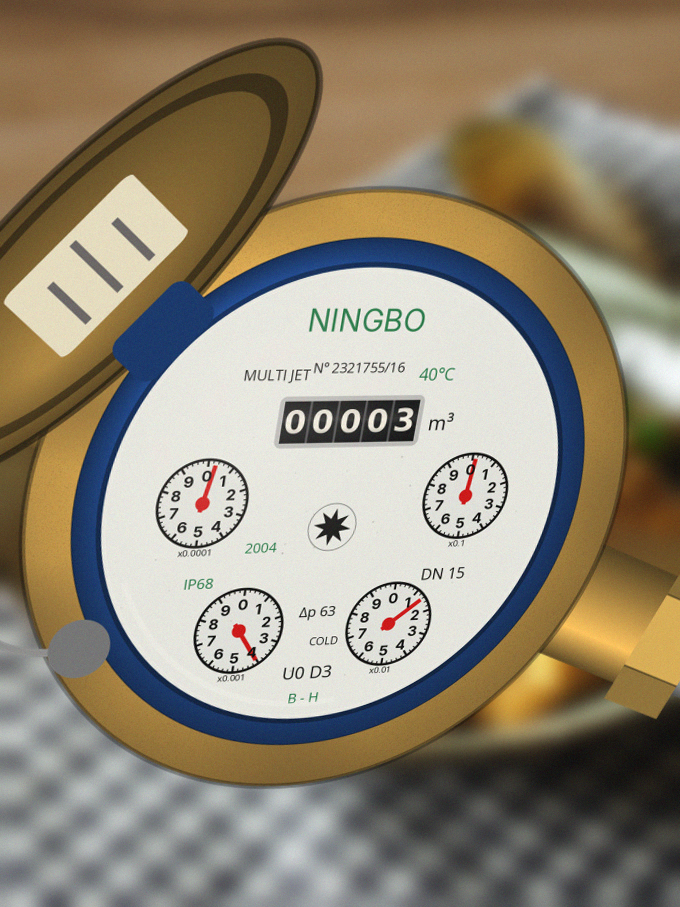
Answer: 3.0140; m³
